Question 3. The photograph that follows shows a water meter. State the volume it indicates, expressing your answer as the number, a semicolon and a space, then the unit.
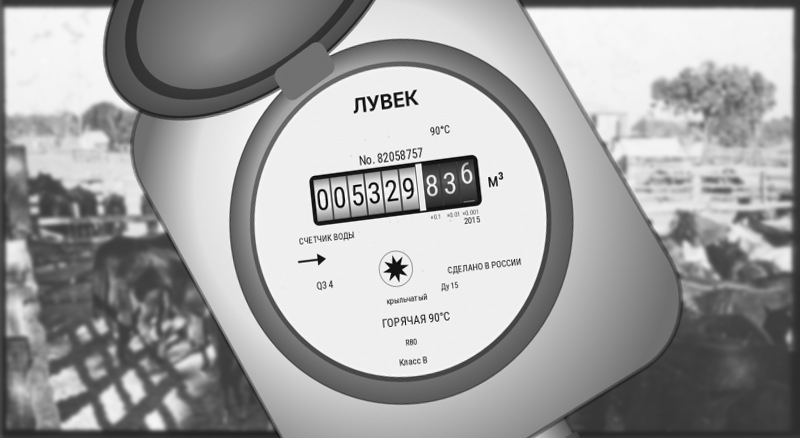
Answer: 5329.836; m³
